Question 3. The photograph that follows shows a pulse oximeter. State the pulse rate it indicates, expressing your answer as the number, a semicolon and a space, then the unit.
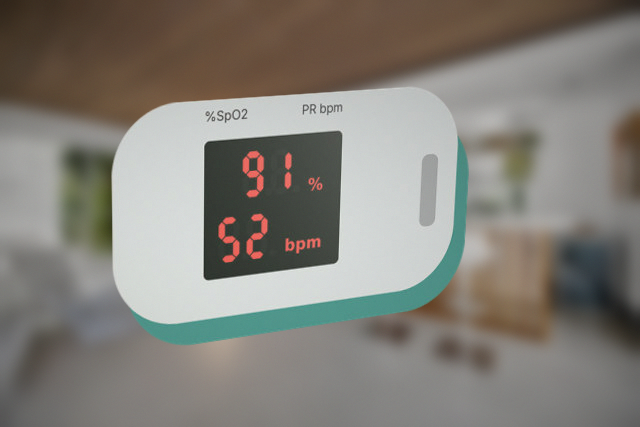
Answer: 52; bpm
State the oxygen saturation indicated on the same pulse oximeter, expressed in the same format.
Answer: 91; %
